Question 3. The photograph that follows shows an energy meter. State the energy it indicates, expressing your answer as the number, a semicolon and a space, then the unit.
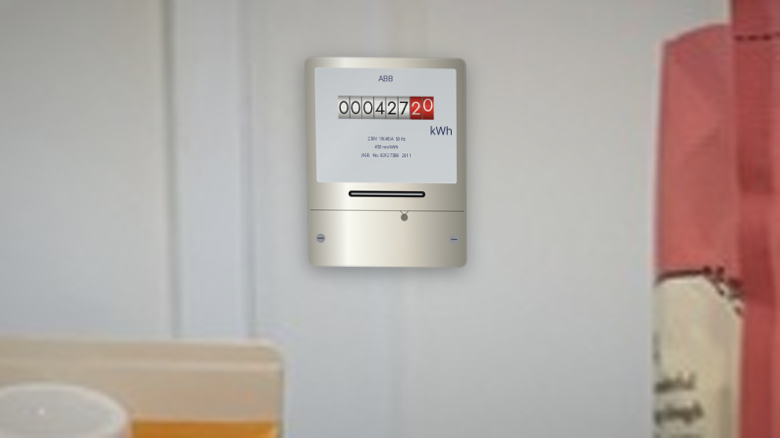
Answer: 427.20; kWh
